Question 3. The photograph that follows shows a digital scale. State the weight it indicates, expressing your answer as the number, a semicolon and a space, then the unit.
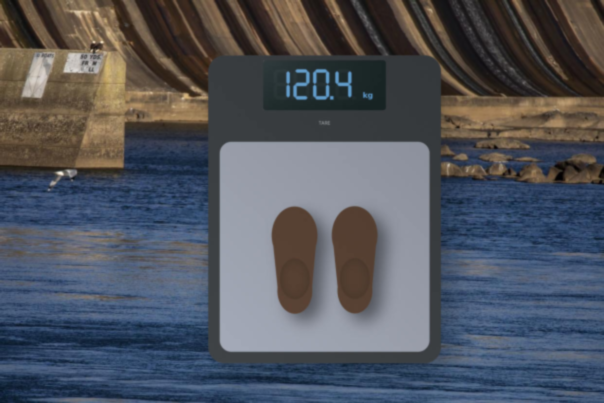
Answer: 120.4; kg
